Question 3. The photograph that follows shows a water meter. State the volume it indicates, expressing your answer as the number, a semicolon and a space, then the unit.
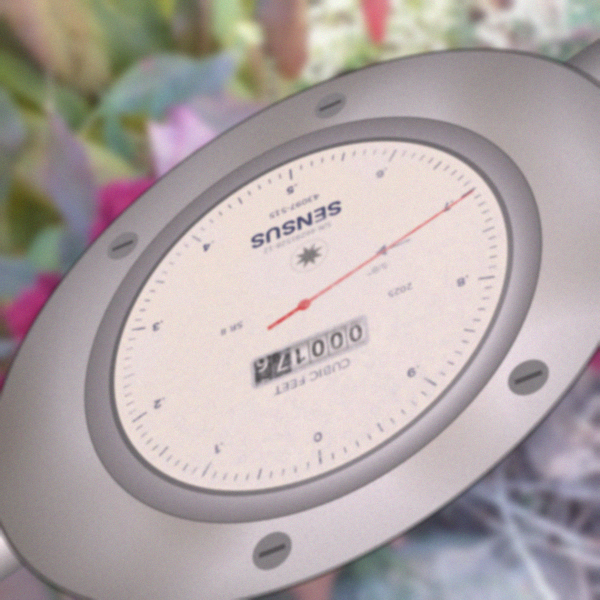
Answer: 175.70; ft³
